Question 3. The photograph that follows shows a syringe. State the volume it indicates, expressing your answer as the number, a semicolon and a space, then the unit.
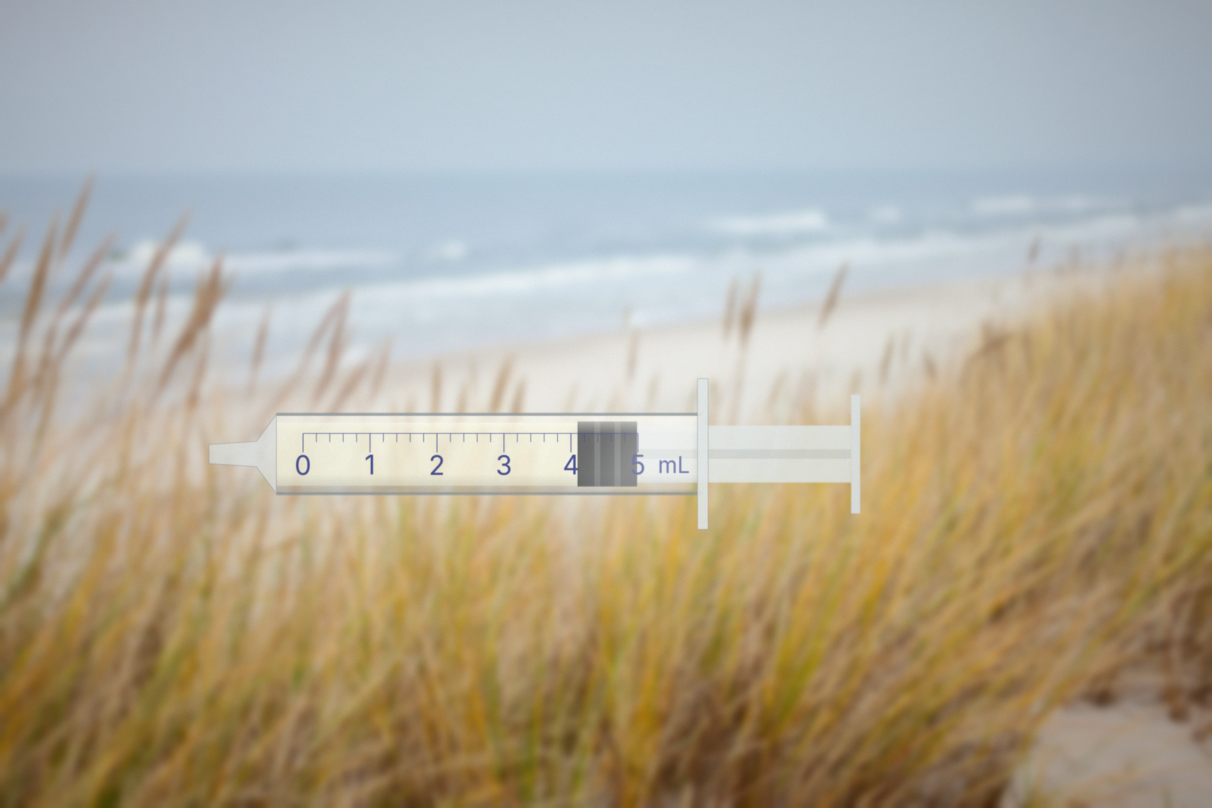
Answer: 4.1; mL
